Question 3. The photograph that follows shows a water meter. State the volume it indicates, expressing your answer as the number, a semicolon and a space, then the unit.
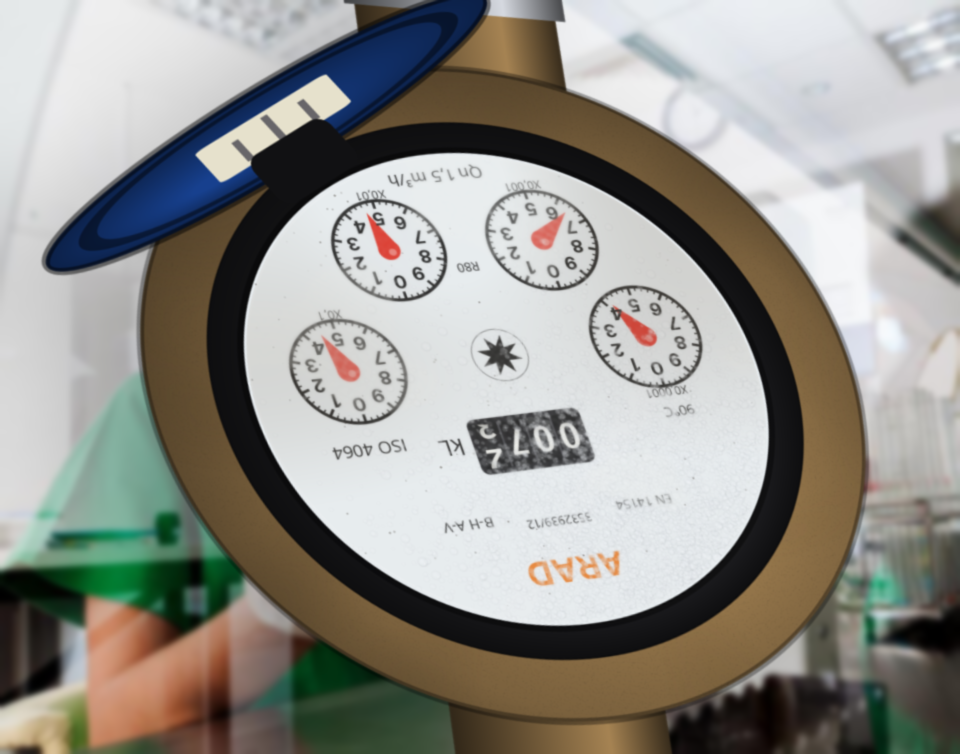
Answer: 72.4464; kL
